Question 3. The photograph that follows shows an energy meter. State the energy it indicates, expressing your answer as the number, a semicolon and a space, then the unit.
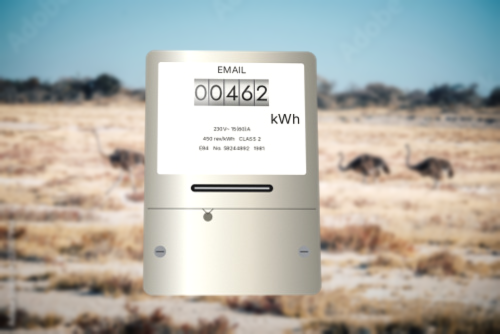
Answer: 462; kWh
